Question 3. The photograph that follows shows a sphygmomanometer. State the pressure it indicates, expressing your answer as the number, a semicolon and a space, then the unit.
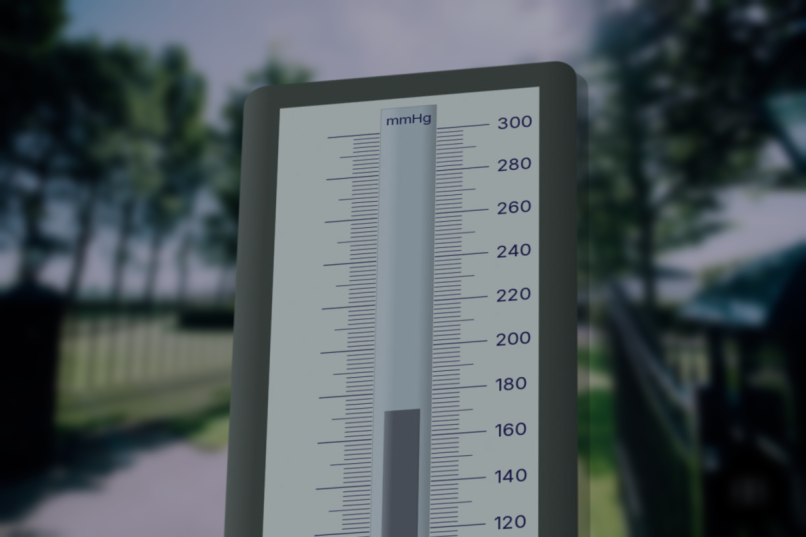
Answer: 172; mmHg
